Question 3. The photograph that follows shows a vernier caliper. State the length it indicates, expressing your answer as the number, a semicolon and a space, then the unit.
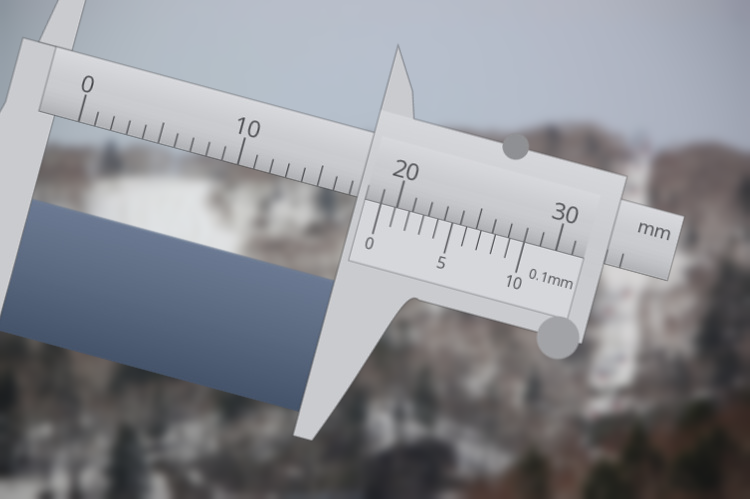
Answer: 19.0; mm
